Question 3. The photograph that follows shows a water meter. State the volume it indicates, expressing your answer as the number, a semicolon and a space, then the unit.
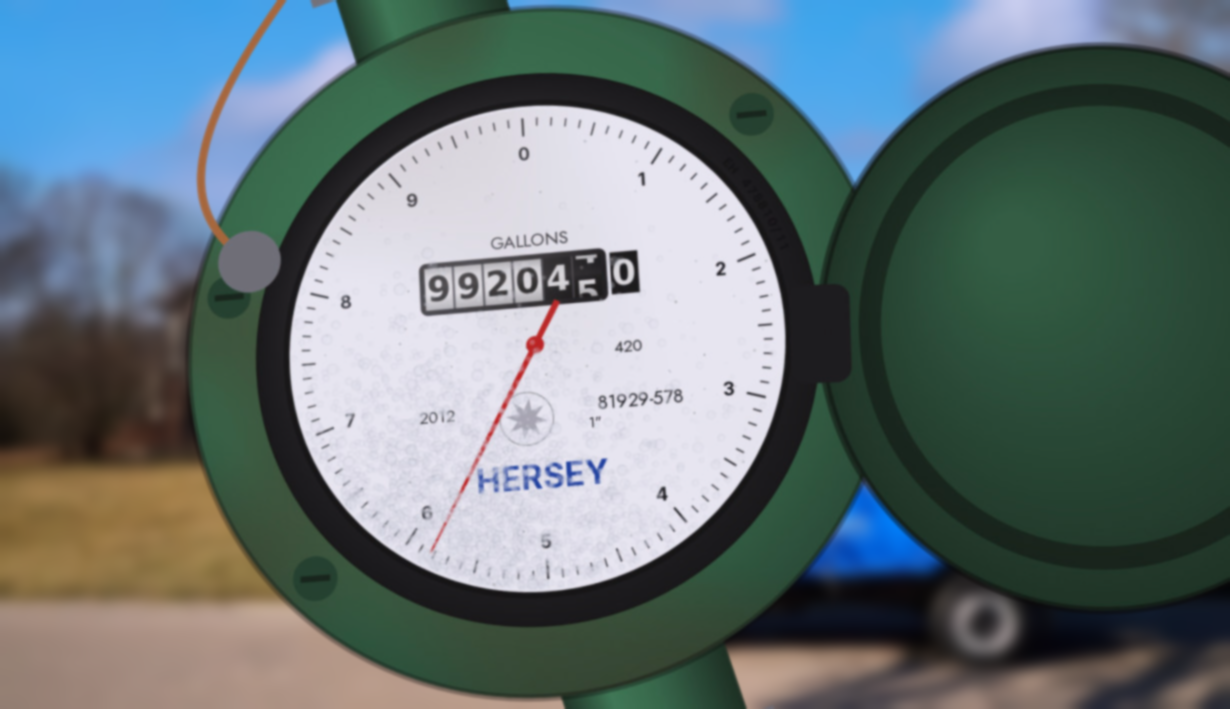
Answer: 9920445.8; gal
